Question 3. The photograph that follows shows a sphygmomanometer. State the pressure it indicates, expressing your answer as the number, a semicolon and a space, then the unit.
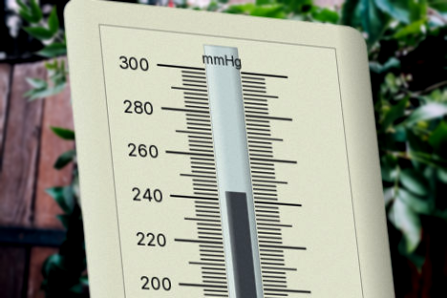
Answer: 244; mmHg
